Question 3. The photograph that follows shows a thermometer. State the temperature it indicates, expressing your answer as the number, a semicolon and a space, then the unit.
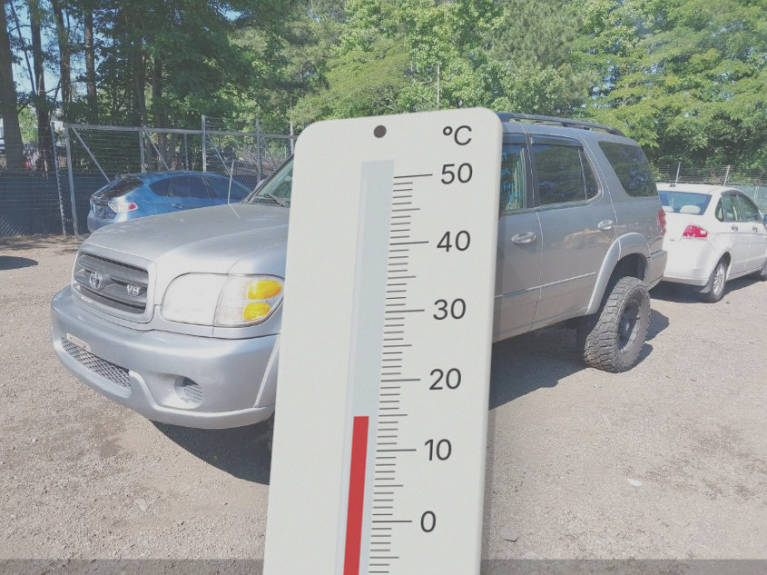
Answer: 15; °C
